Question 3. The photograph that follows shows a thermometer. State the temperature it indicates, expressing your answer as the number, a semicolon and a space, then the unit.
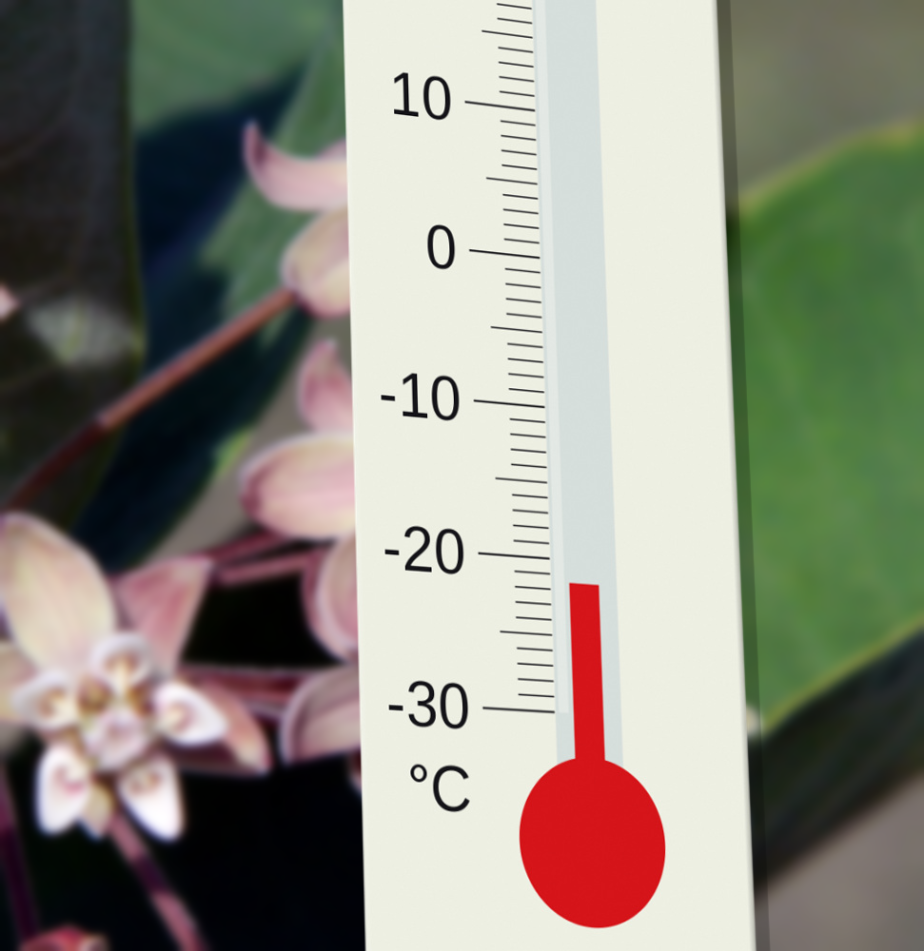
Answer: -21.5; °C
